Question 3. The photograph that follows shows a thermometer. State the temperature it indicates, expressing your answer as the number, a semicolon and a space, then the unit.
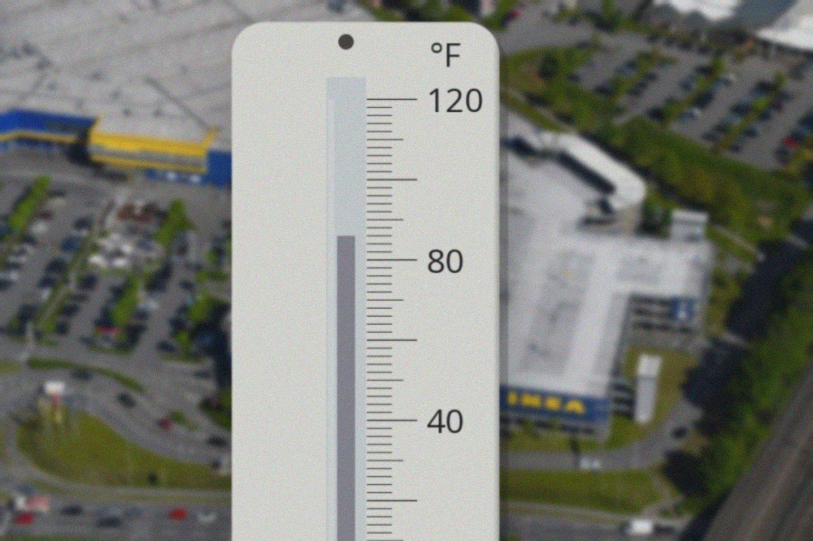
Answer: 86; °F
